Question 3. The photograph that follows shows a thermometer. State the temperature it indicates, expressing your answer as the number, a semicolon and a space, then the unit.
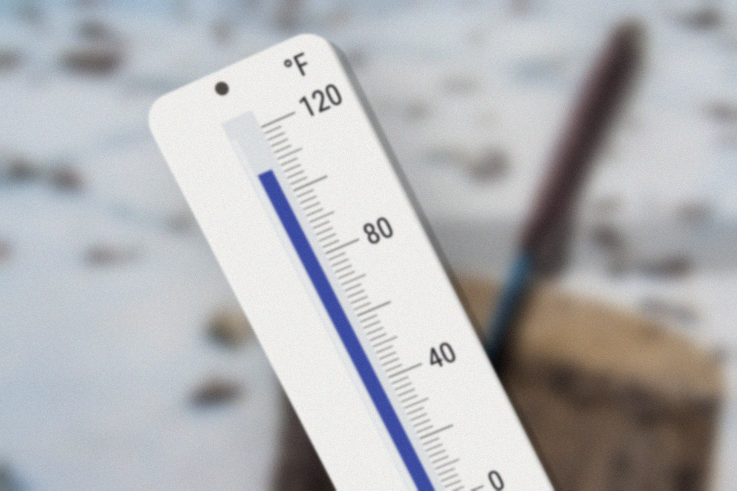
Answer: 108; °F
